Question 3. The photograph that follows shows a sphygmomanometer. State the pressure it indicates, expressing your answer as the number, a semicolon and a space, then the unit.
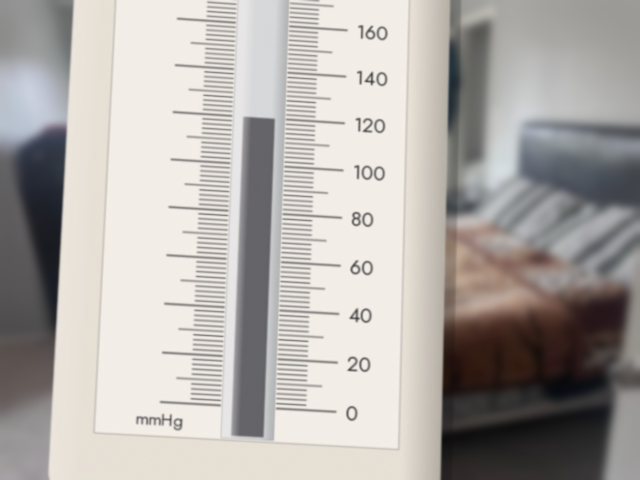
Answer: 120; mmHg
